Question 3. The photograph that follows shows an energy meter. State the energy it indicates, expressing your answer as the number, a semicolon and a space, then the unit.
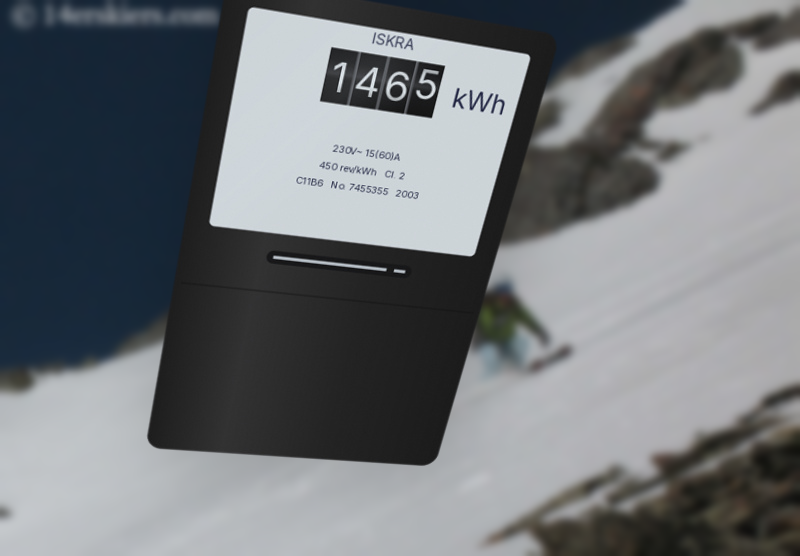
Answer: 1465; kWh
